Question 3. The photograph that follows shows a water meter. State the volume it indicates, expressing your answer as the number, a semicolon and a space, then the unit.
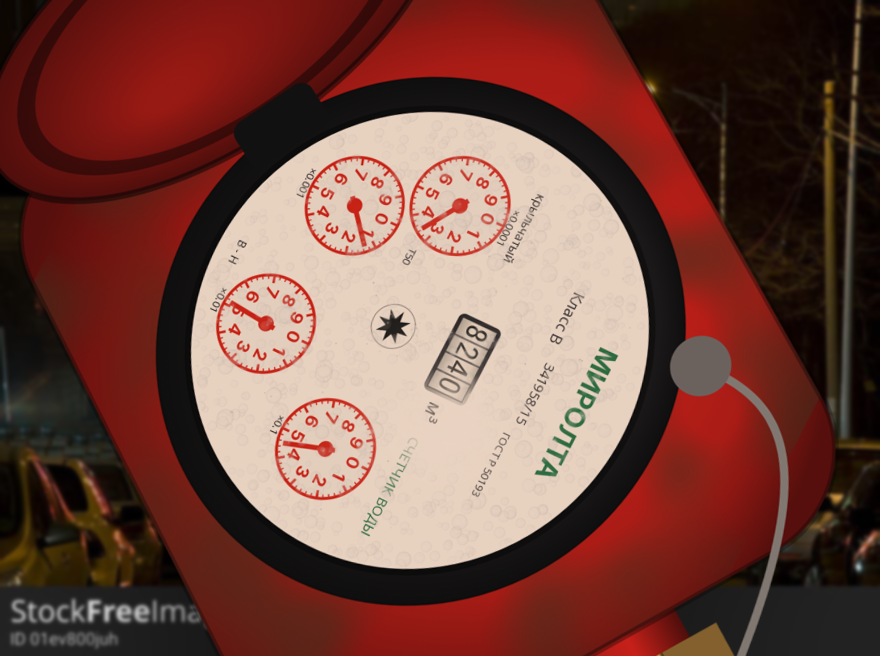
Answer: 8240.4513; m³
